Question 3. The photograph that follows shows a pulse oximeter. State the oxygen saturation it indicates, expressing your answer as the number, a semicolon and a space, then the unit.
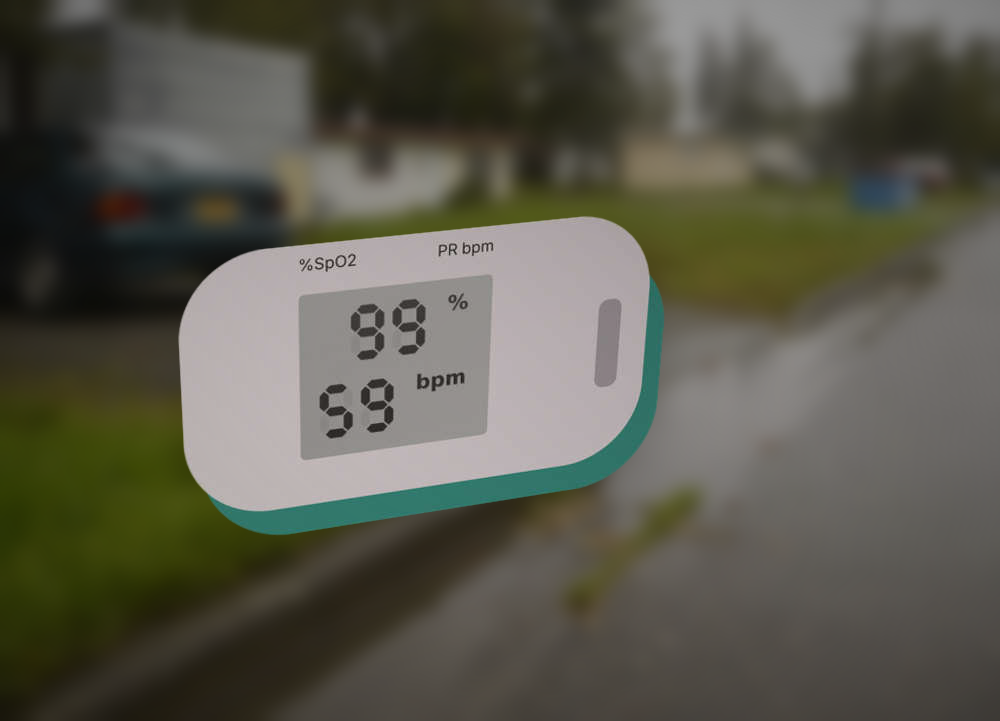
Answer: 99; %
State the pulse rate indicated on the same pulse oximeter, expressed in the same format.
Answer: 59; bpm
